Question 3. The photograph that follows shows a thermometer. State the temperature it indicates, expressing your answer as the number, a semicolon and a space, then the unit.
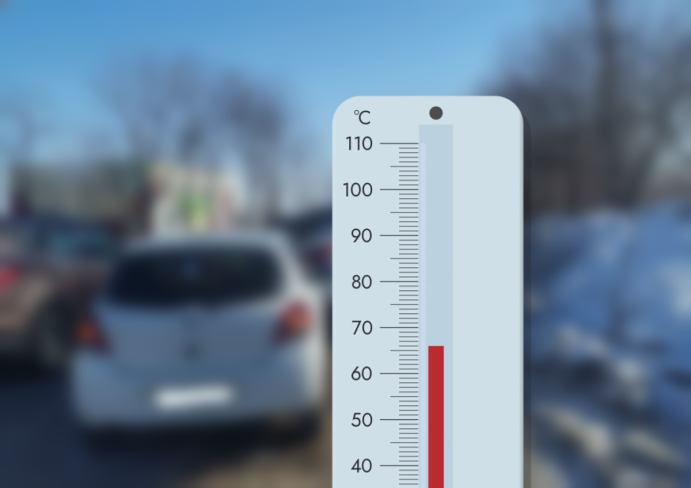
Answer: 66; °C
